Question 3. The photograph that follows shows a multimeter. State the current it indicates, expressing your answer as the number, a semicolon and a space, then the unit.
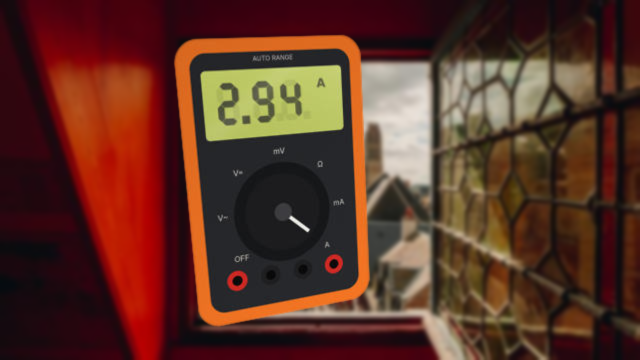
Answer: 2.94; A
